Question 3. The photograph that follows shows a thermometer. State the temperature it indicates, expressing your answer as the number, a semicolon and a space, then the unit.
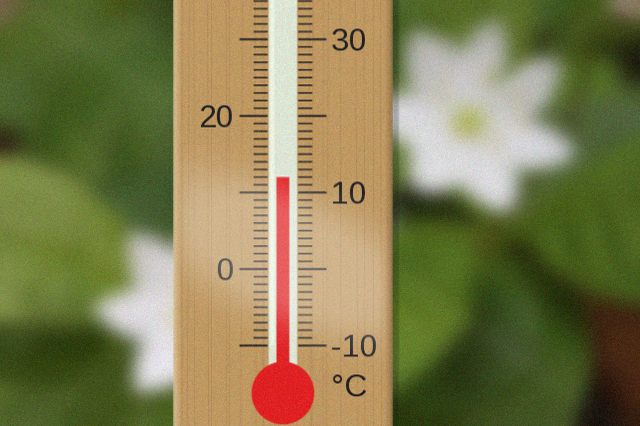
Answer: 12; °C
